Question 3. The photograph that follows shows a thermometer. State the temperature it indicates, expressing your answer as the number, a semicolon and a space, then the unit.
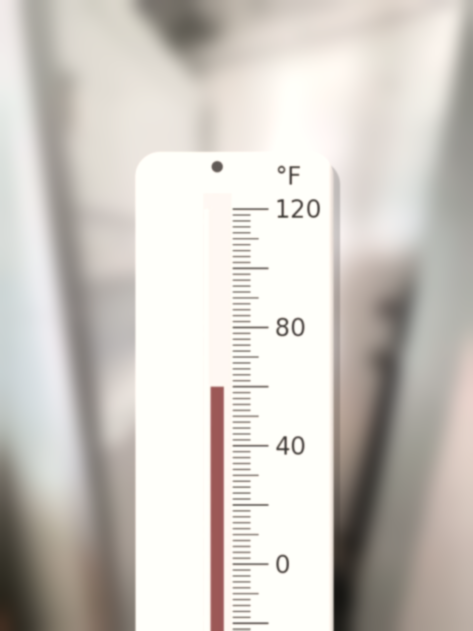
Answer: 60; °F
